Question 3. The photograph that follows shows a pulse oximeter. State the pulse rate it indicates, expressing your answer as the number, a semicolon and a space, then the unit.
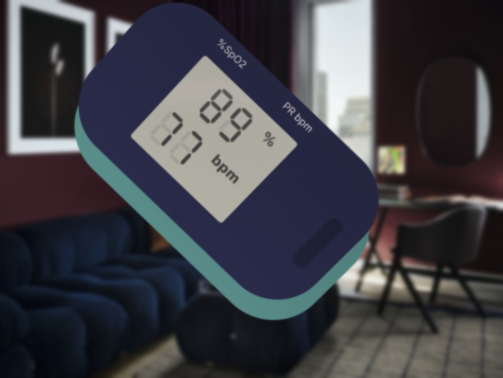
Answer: 77; bpm
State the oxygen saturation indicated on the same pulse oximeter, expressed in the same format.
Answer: 89; %
